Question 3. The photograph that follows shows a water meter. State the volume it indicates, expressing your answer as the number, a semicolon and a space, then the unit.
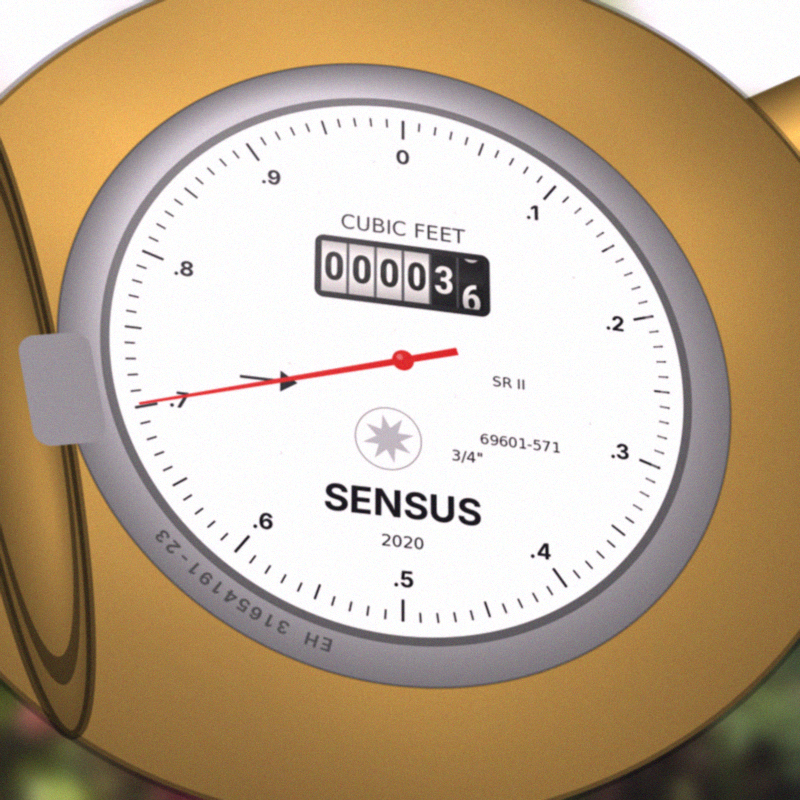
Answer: 35.70; ft³
